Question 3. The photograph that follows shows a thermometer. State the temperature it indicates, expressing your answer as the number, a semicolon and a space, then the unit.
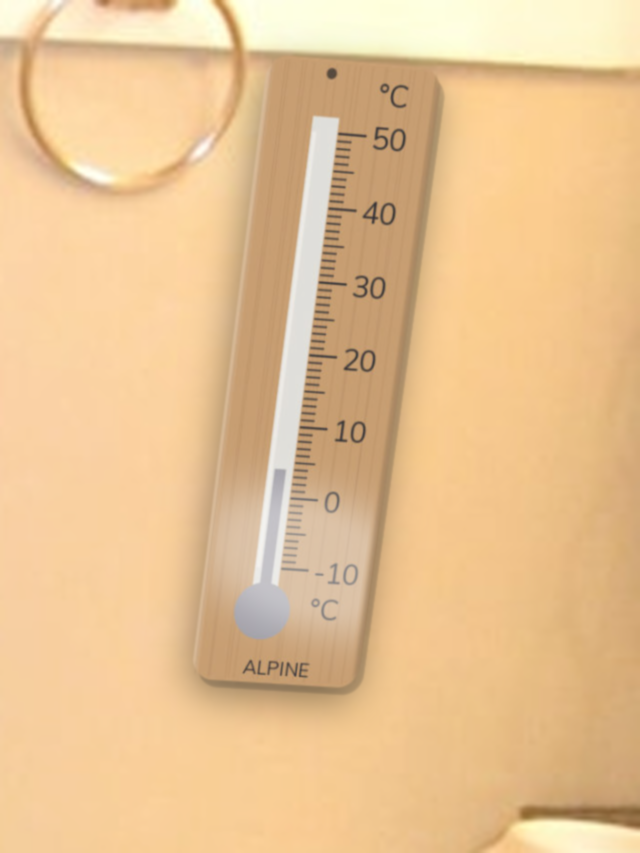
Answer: 4; °C
